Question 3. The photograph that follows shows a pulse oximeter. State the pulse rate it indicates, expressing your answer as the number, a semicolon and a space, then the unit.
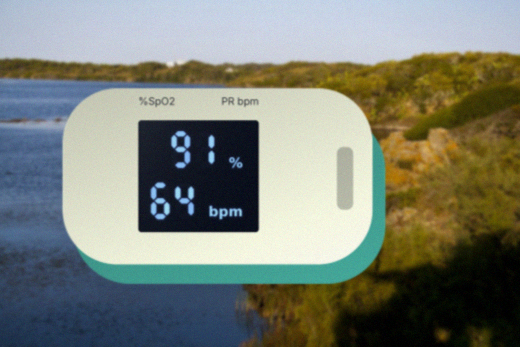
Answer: 64; bpm
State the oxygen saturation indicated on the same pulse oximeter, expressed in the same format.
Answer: 91; %
